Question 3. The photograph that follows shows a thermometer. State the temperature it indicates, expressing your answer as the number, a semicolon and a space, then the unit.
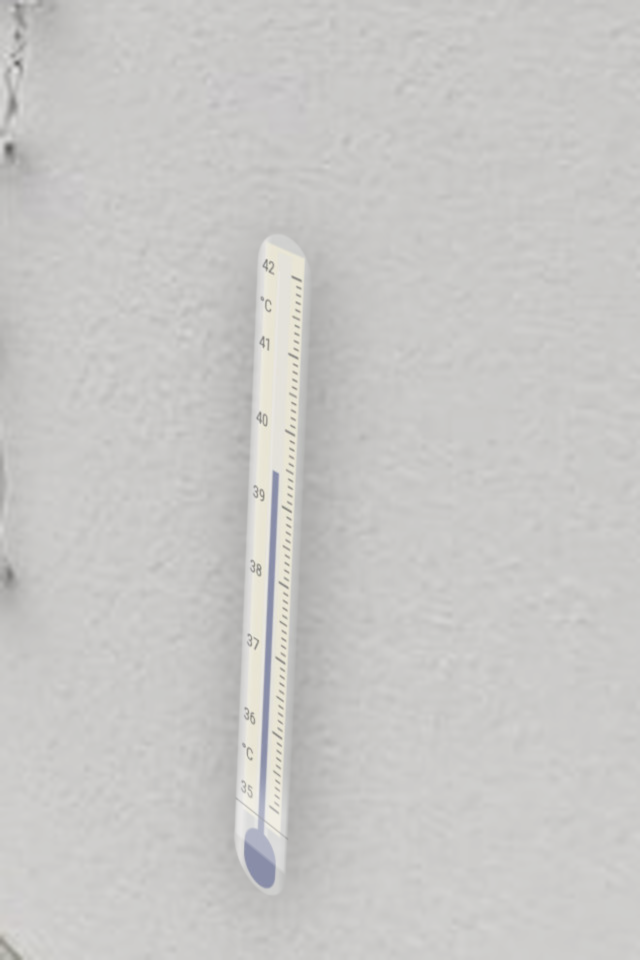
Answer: 39.4; °C
